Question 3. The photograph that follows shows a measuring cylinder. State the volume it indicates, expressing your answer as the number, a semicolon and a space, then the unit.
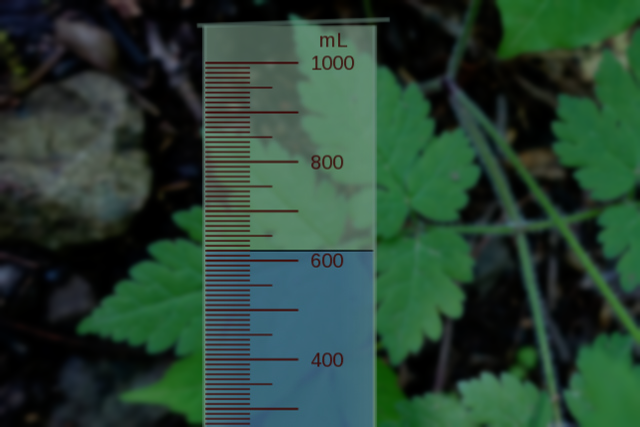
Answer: 620; mL
